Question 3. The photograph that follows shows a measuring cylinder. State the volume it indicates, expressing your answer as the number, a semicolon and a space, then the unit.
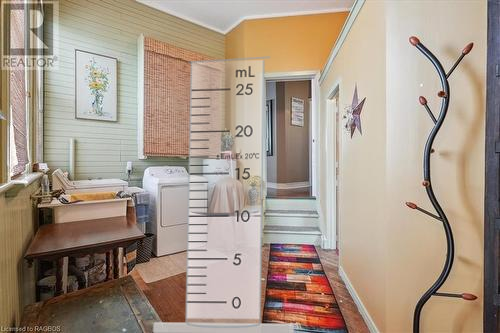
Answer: 10; mL
